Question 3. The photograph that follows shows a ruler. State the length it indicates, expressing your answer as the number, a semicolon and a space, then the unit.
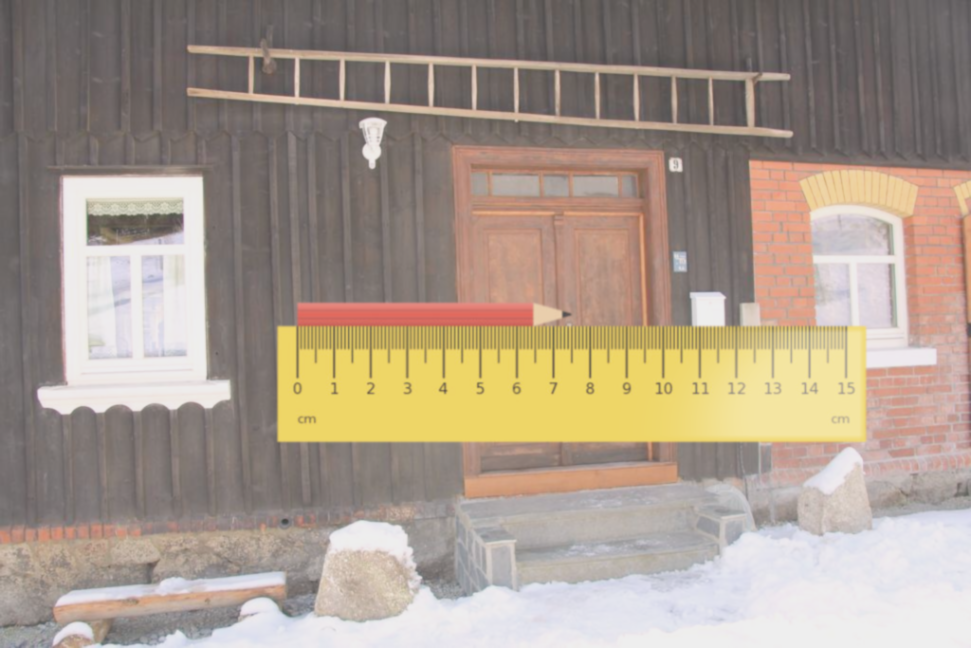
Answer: 7.5; cm
